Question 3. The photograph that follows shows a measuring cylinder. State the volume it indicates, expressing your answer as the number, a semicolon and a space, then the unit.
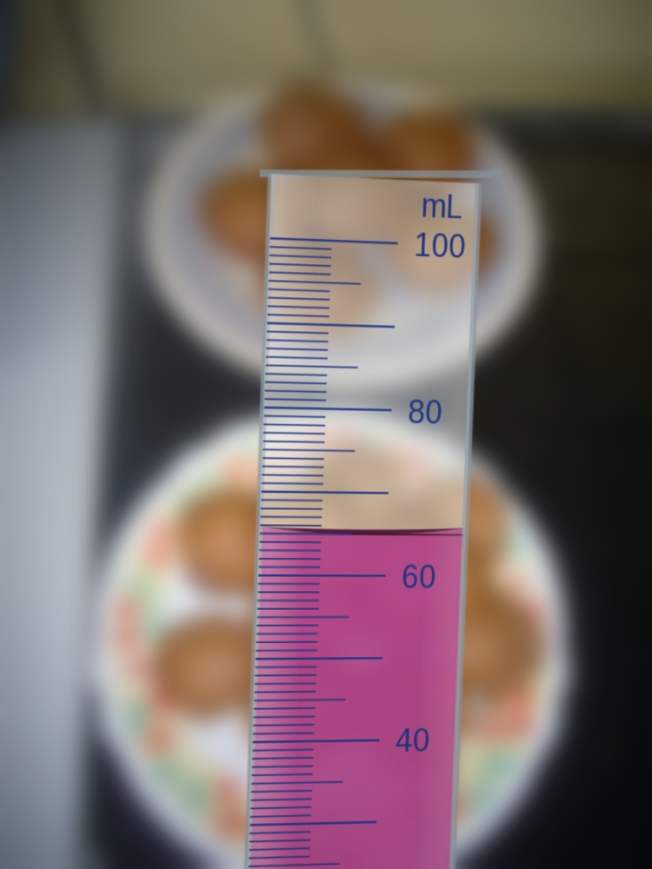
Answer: 65; mL
